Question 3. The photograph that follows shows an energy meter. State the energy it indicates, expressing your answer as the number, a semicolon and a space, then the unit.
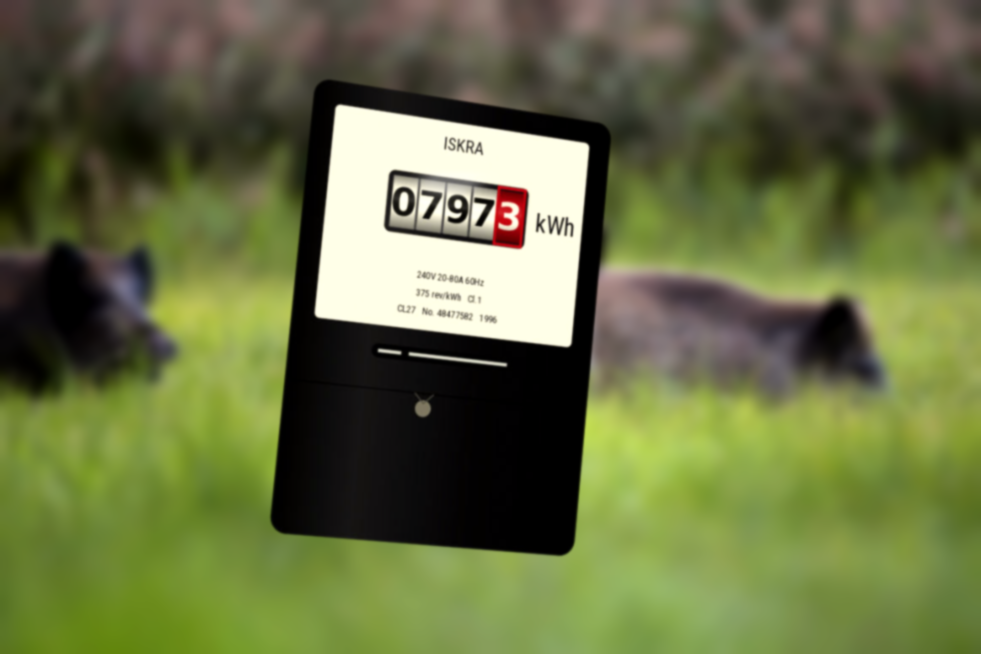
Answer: 797.3; kWh
